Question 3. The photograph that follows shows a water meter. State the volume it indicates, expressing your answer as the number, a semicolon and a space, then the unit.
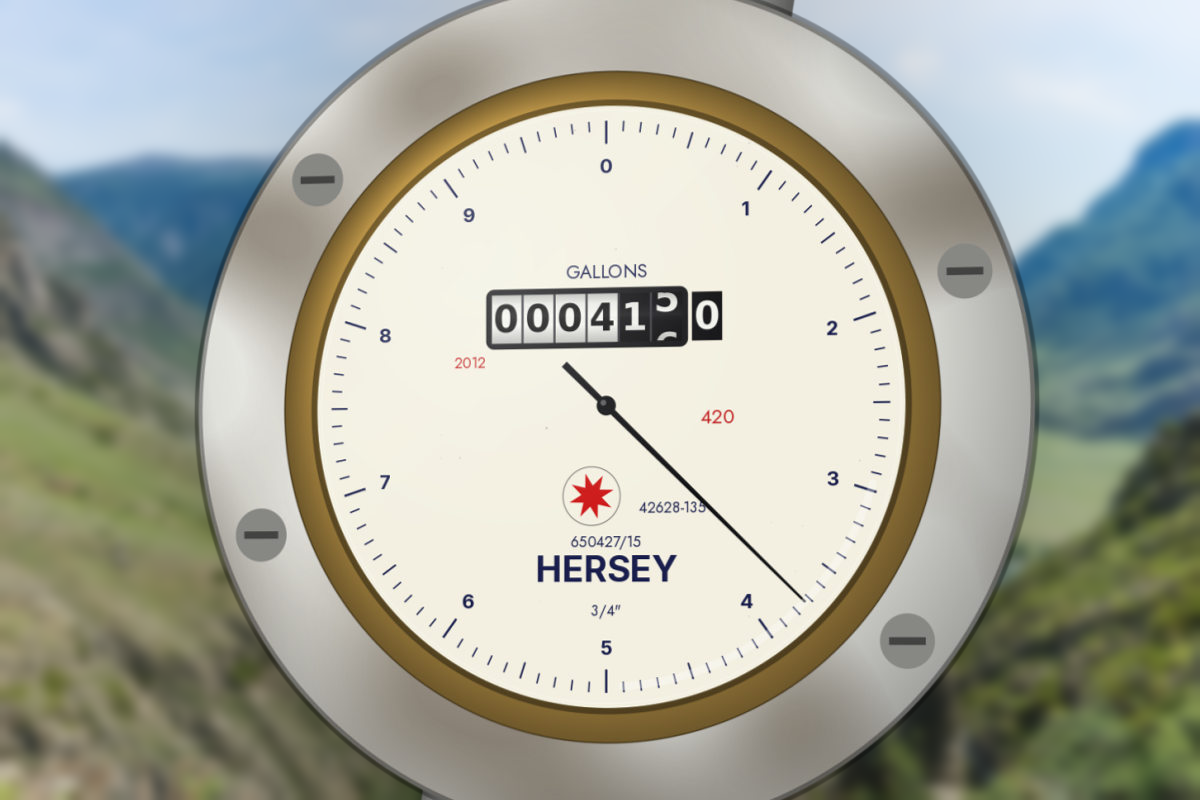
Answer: 4153.7; gal
